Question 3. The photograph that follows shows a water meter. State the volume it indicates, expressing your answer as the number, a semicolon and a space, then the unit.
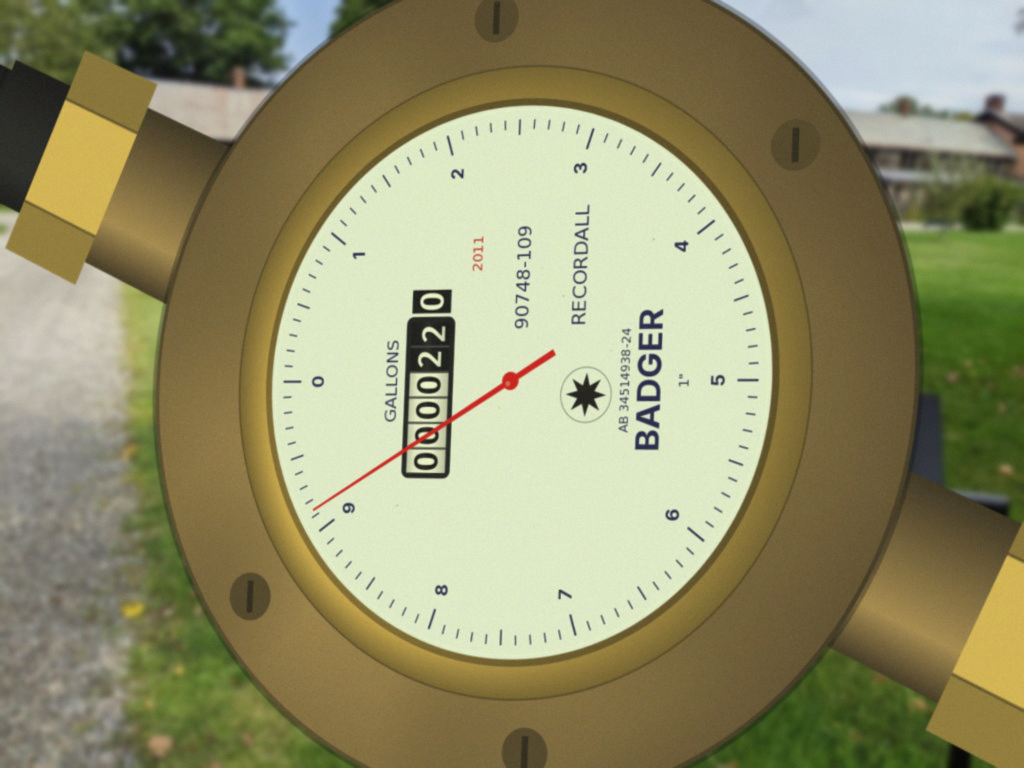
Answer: 219.1; gal
